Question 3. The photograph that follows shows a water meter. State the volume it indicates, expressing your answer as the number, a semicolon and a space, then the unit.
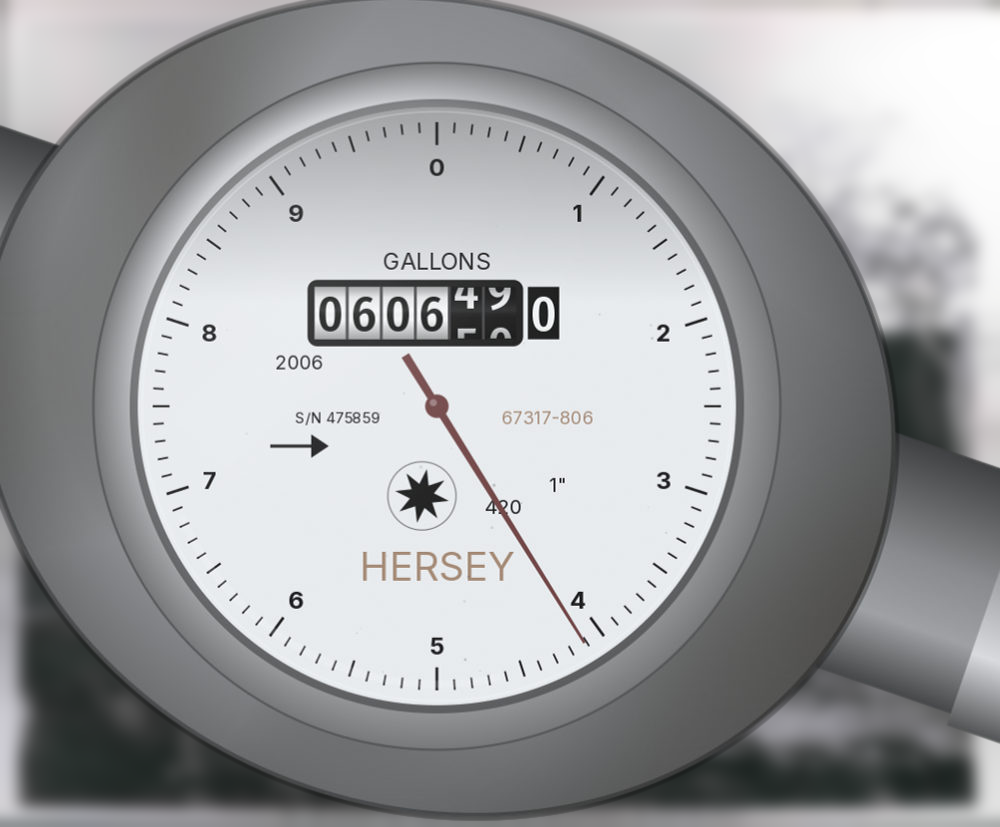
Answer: 606494.1; gal
